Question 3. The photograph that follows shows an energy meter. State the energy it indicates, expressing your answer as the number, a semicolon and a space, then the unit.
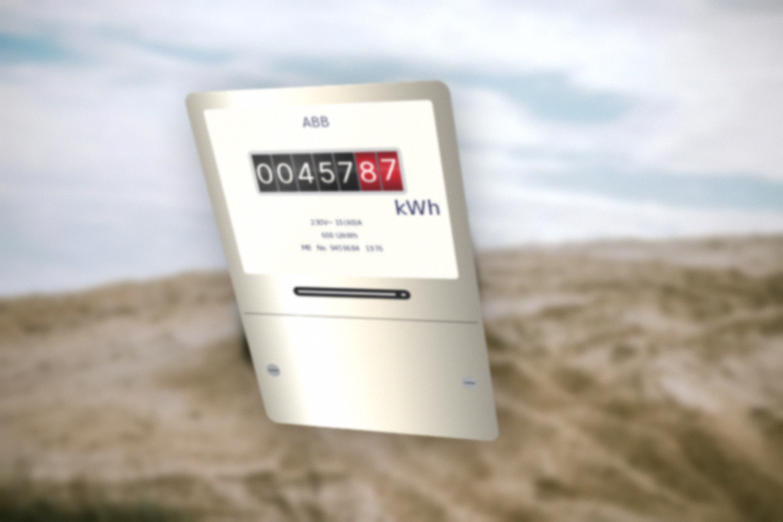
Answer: 457.87; kWh
